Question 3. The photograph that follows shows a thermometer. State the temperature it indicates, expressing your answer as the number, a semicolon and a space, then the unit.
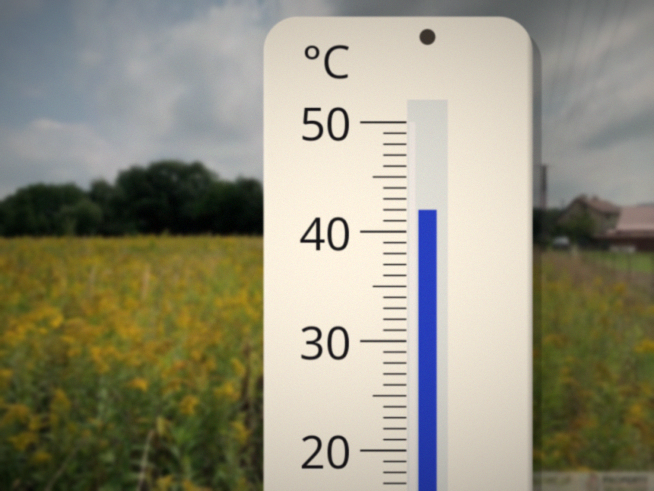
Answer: 42; °C
